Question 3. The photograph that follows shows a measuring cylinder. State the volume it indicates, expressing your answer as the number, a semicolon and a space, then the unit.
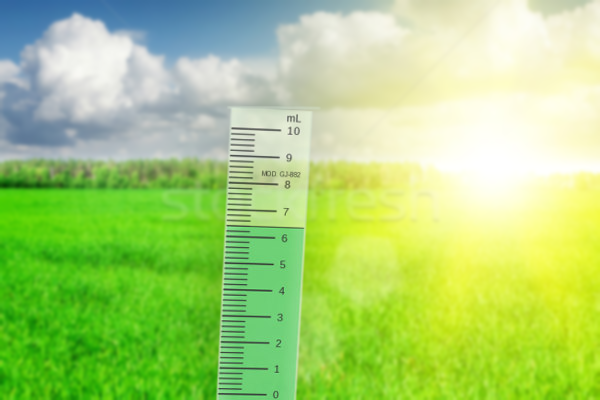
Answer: 6.4; mL
